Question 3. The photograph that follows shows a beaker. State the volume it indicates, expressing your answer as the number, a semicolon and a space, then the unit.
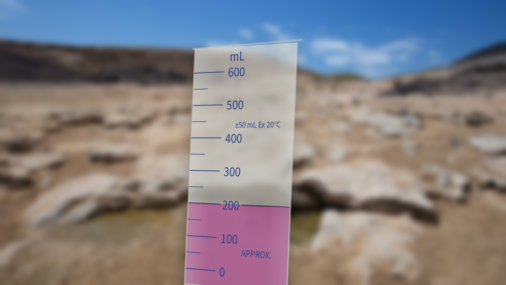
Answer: 200; mL
